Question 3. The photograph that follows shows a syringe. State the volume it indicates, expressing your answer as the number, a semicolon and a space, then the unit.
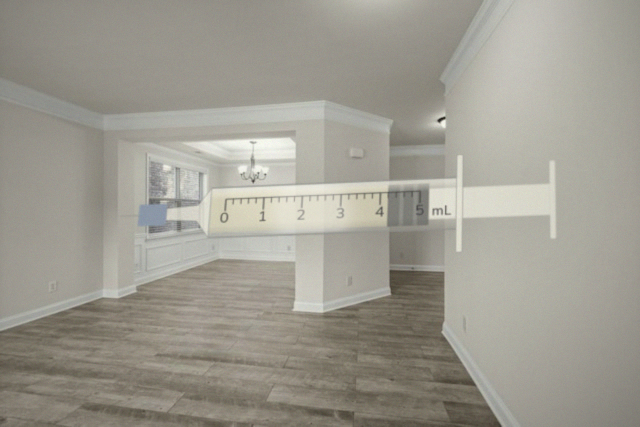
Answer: 4.2; mL
